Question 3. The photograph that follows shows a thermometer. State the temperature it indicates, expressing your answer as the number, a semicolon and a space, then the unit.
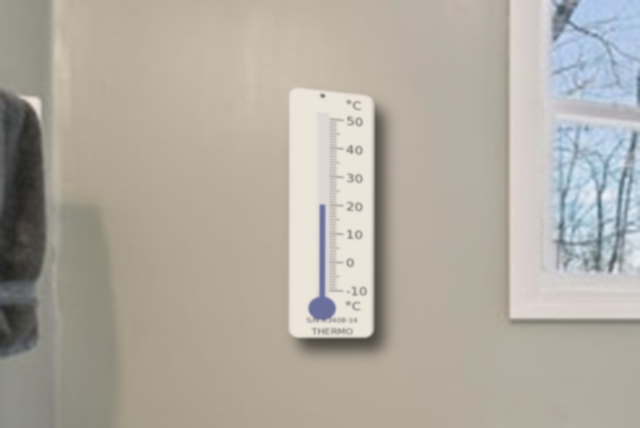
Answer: 20; °C
